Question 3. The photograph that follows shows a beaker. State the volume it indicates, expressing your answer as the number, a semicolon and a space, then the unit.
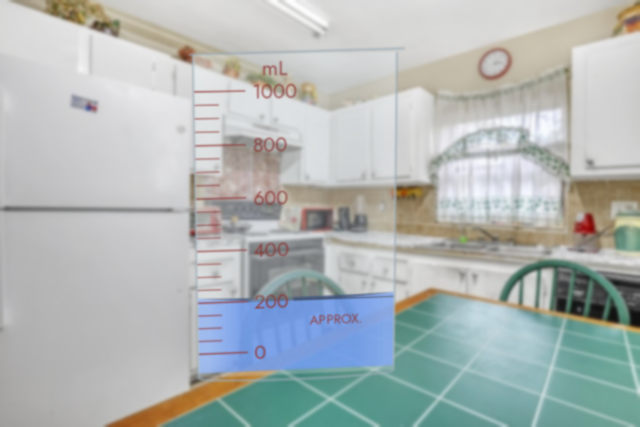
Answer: 200; mL
